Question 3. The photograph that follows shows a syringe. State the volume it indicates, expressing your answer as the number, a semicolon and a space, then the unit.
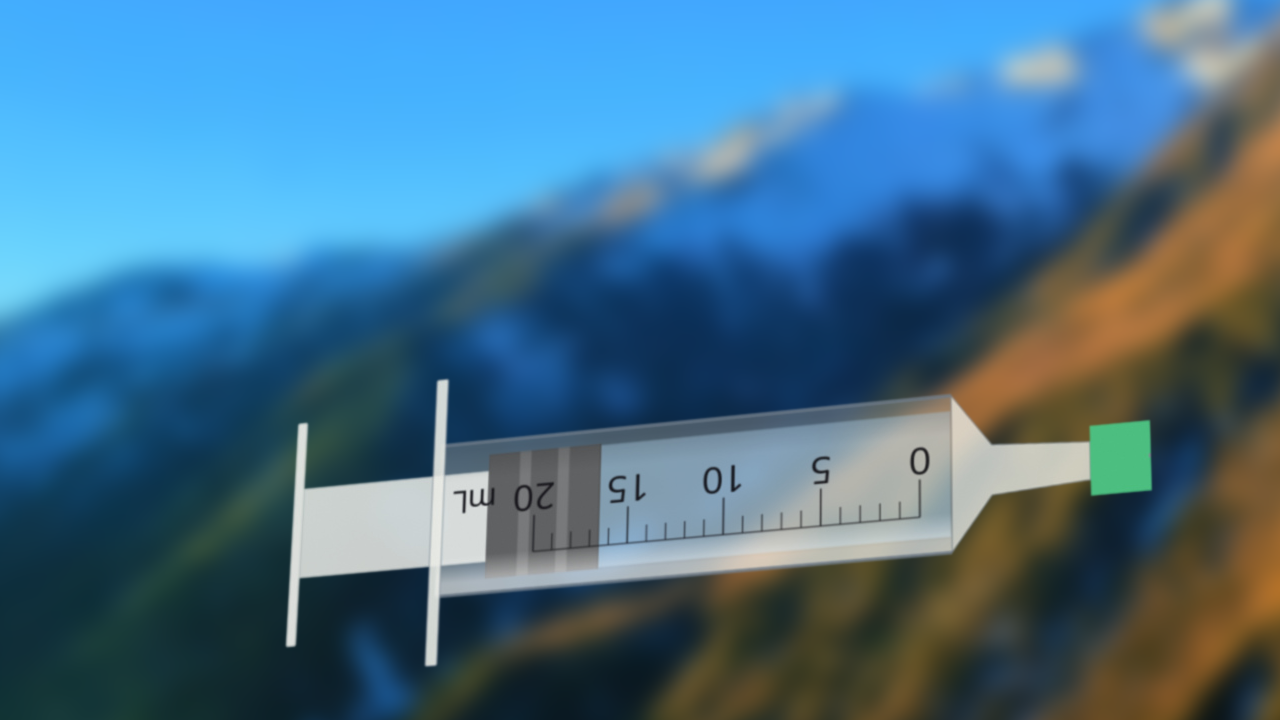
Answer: 16.5; mL
